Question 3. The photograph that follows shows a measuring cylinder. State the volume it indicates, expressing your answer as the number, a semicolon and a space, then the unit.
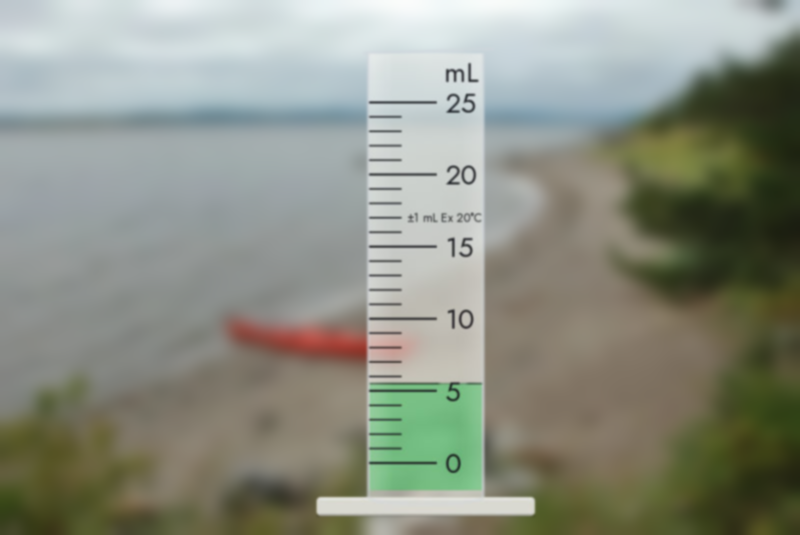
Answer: 5.5; mL
